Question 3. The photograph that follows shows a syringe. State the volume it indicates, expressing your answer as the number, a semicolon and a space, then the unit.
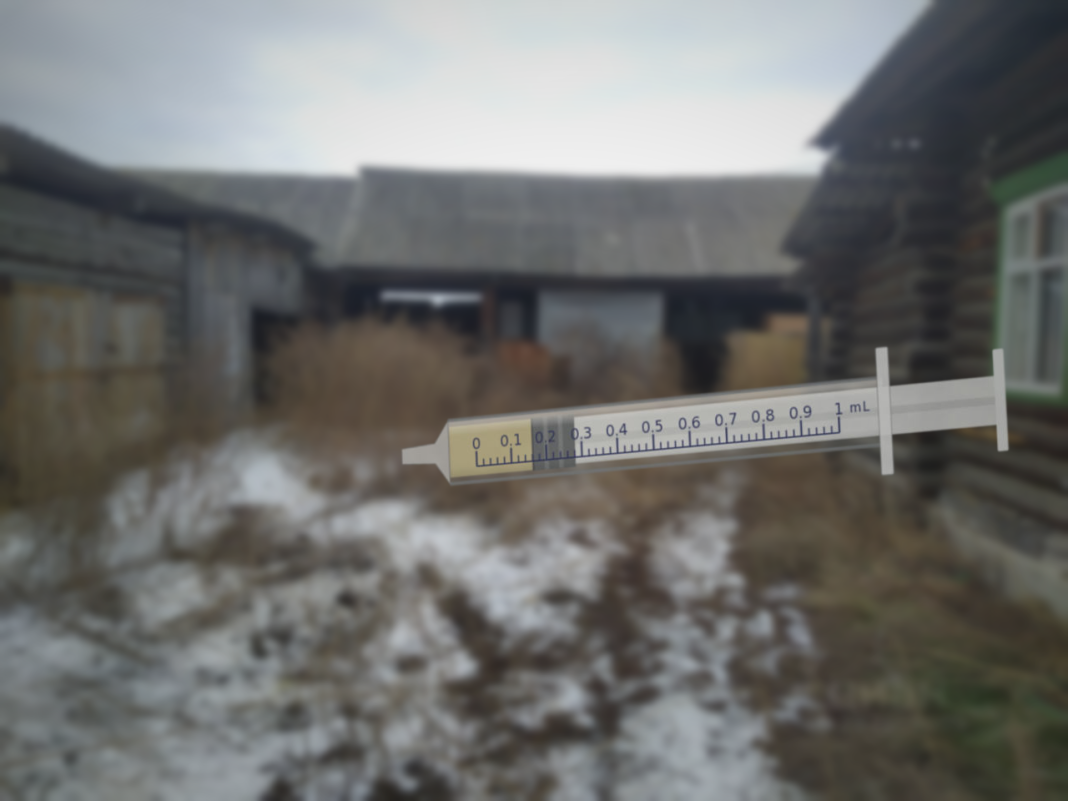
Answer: 0.16; mL
